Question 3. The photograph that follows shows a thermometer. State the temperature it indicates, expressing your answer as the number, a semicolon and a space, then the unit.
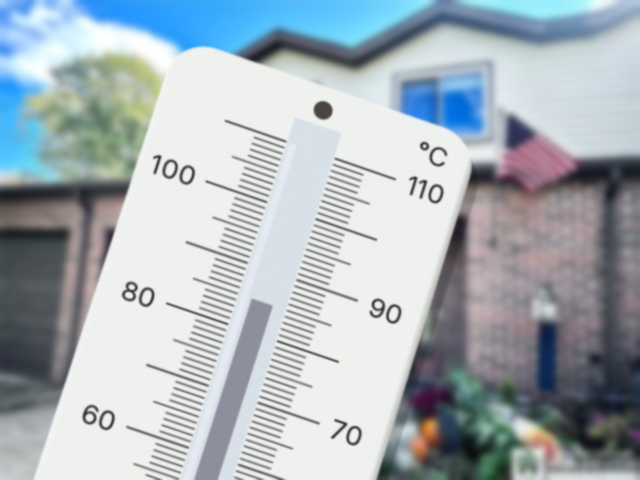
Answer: 85; °C
